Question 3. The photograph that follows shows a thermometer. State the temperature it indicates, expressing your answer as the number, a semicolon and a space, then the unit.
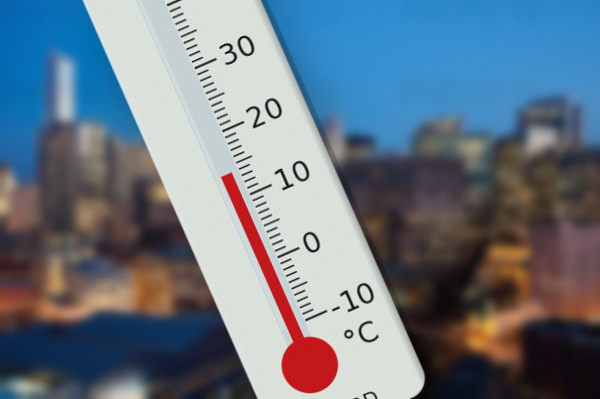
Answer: 14; °C
